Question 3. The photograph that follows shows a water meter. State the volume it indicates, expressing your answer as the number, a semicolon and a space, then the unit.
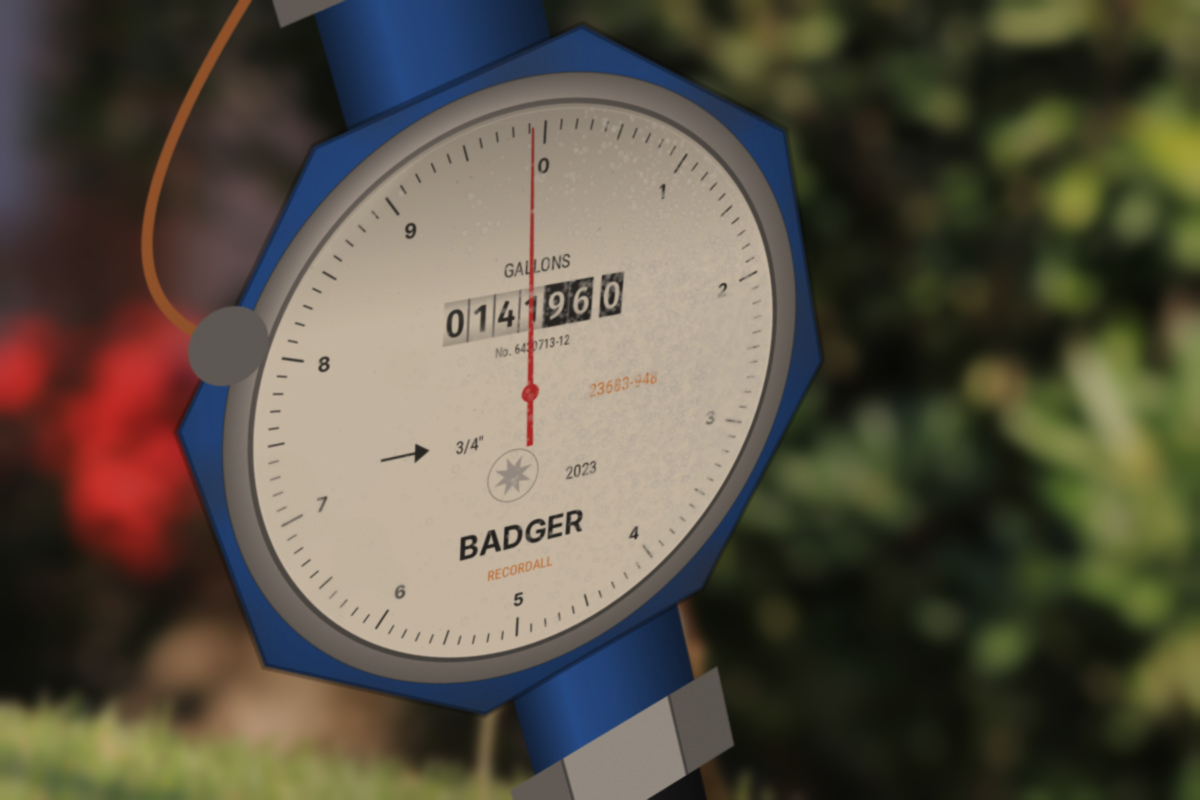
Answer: 141959.9; gal
